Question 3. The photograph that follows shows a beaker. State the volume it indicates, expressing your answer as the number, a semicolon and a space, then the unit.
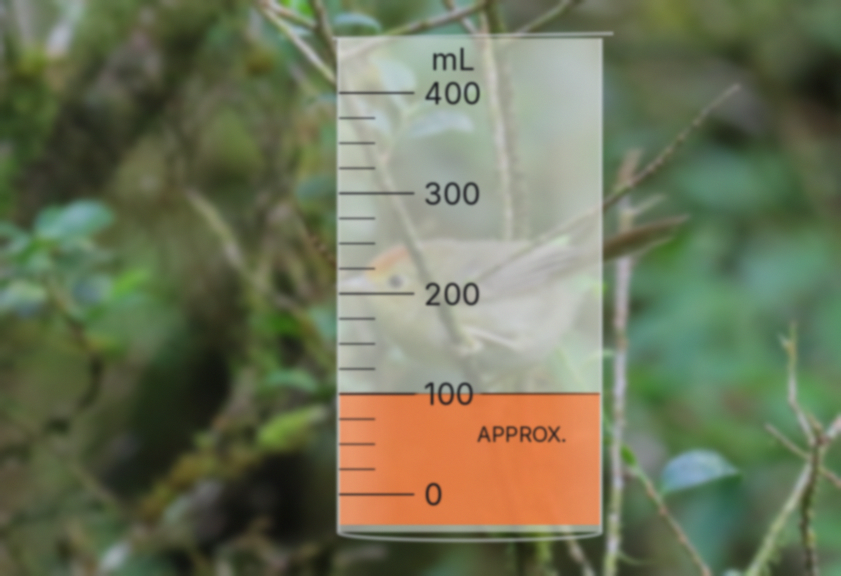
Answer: 100; mL
